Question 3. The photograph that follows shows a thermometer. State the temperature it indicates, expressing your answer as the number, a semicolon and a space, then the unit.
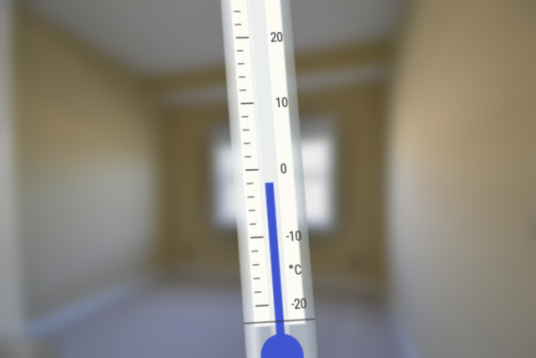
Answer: -2; °C
